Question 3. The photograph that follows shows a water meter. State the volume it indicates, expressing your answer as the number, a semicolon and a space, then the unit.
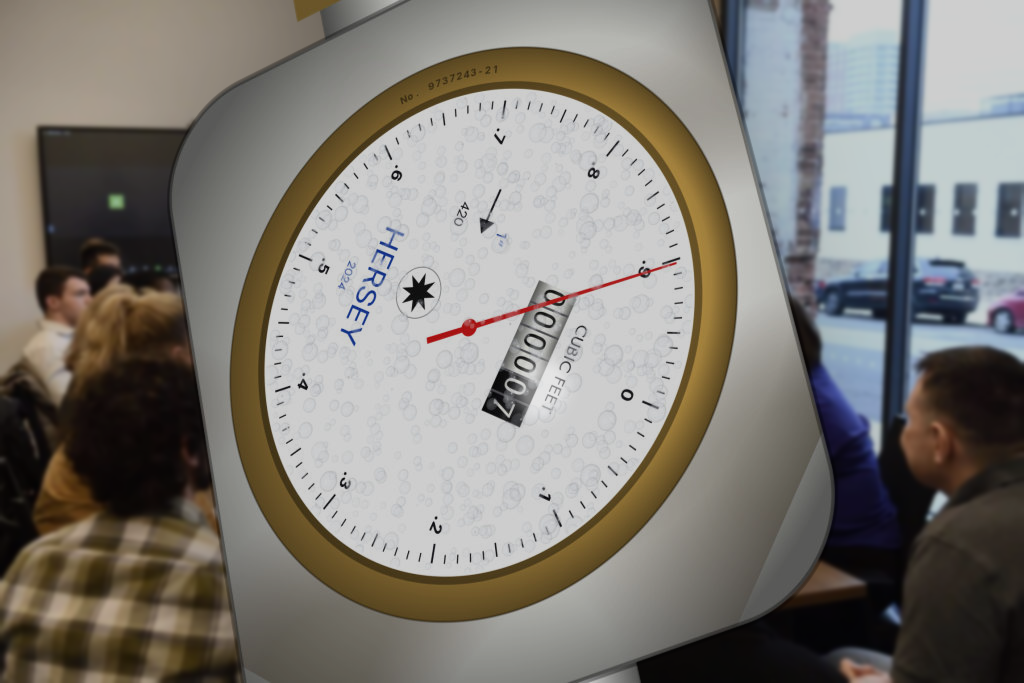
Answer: 6.90; ft³
